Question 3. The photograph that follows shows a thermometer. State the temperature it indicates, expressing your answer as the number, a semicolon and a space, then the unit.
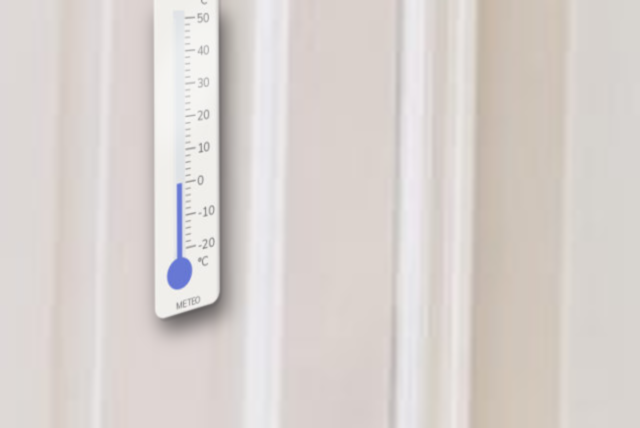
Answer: 0; °C
